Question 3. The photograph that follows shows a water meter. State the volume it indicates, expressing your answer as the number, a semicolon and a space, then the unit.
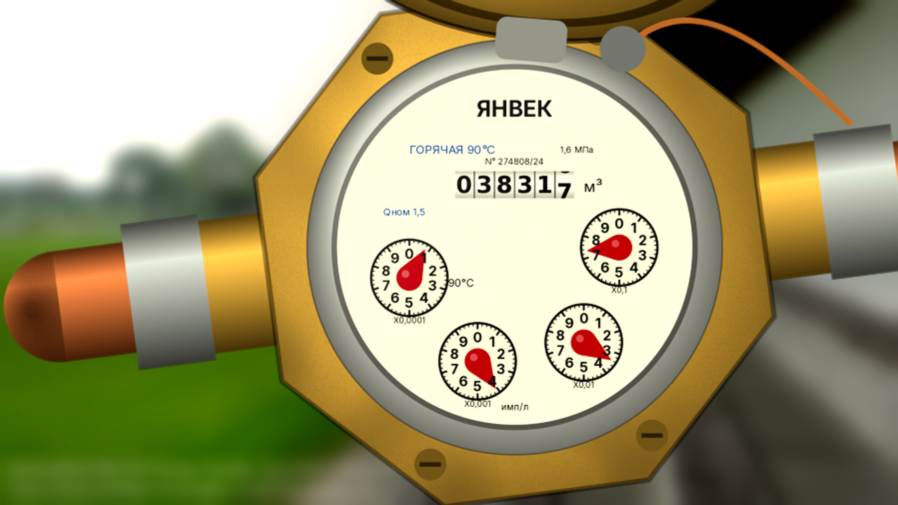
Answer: 38316.7340; m³
